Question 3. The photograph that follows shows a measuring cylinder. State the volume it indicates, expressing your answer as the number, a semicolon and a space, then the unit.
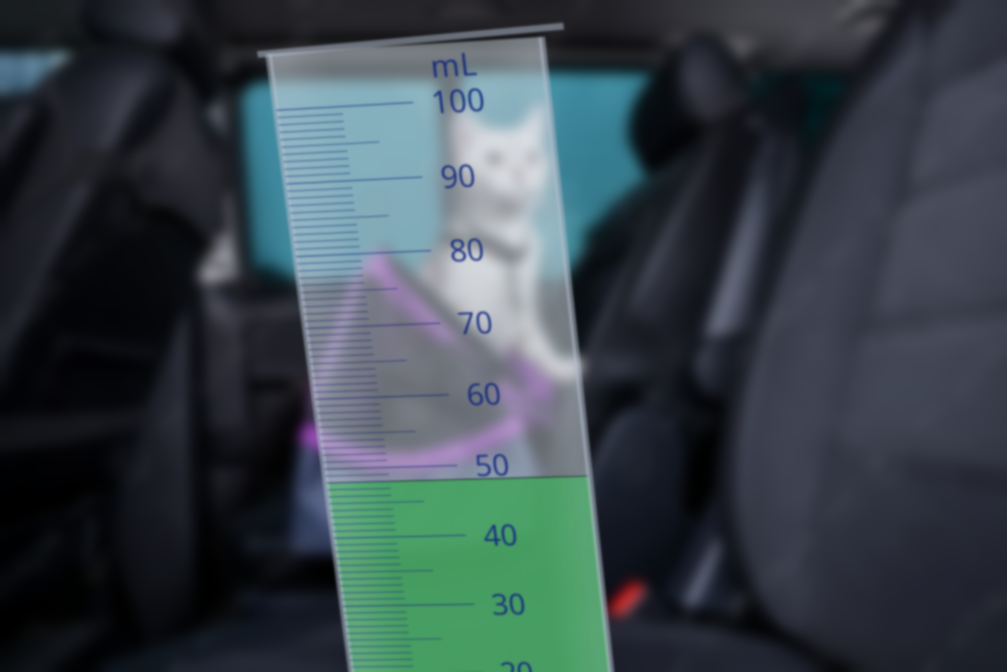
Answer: 48; mL
